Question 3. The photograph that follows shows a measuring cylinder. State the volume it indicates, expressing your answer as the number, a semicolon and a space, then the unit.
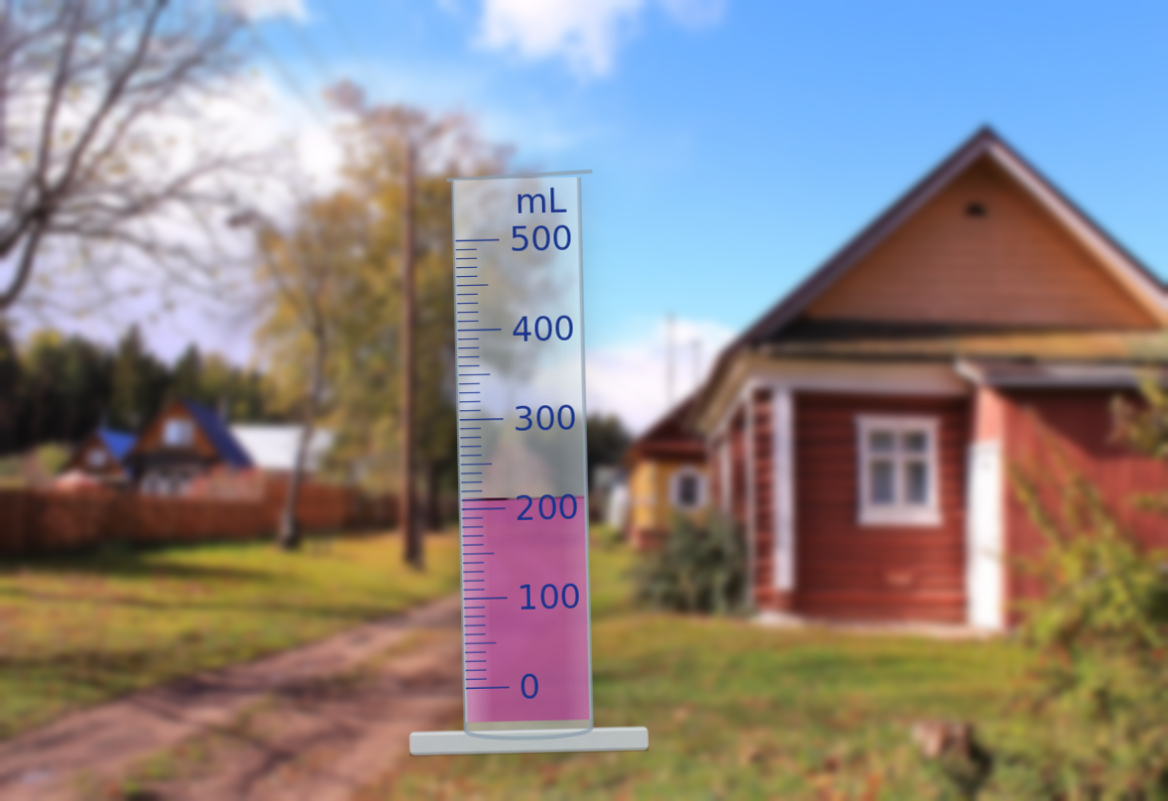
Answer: 210; mL
